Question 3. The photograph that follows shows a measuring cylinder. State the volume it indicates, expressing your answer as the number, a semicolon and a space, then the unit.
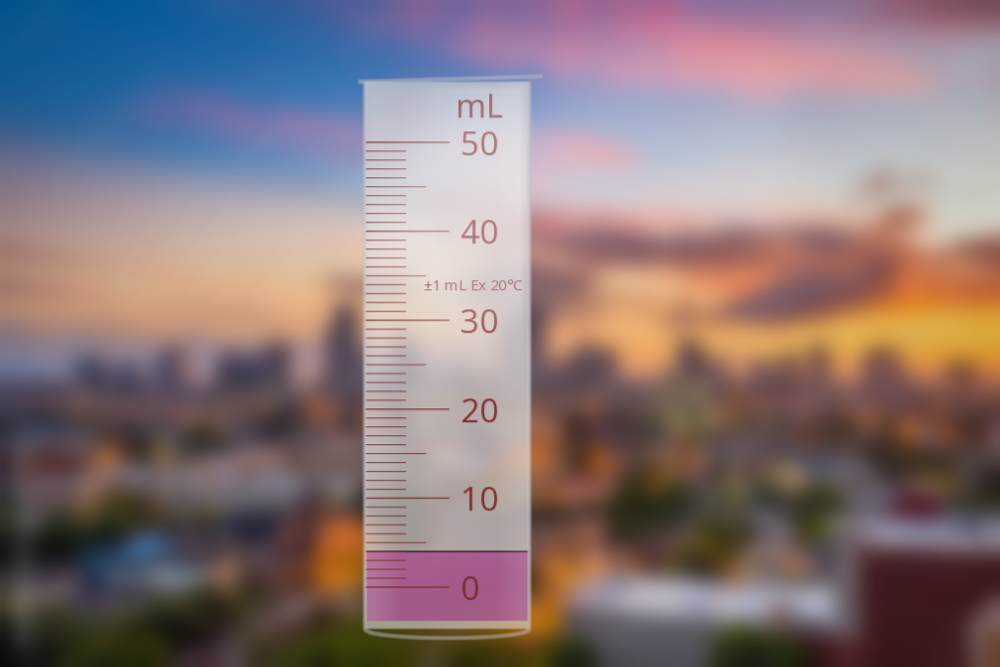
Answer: 4; mL
